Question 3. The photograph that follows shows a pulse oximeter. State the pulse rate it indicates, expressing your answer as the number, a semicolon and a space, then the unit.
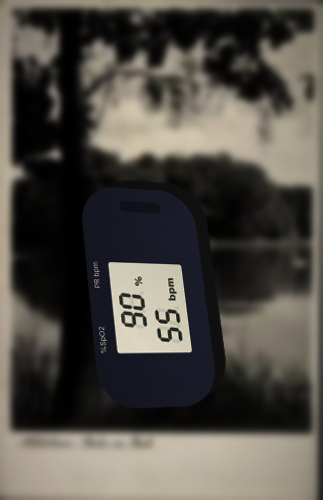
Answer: 55; bpm
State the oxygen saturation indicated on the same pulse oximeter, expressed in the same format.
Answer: 90; %
